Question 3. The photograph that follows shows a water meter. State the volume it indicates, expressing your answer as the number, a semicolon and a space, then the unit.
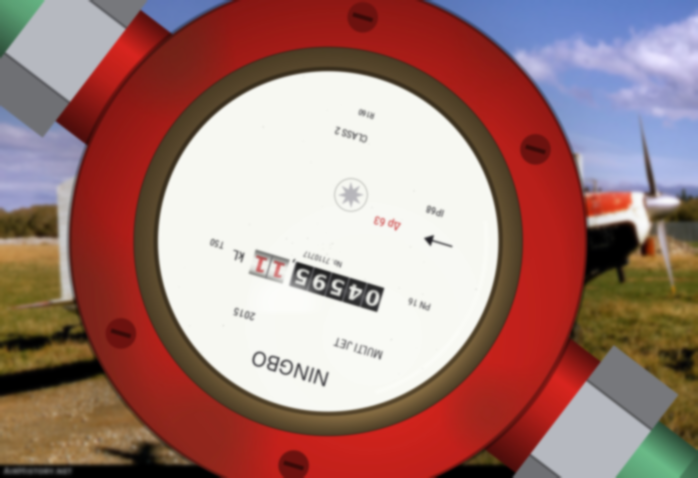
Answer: 4595.11; kL
